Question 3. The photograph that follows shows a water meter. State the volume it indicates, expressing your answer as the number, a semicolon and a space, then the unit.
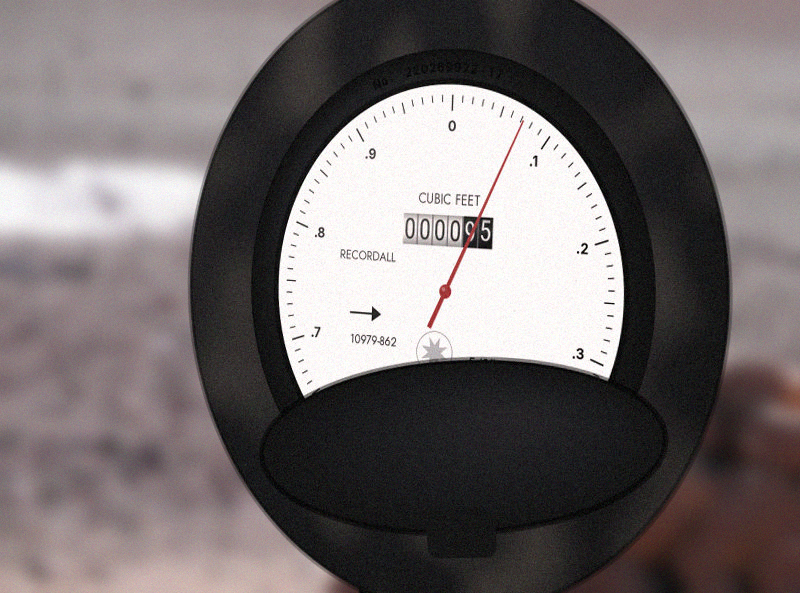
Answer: 95.07; ft³
